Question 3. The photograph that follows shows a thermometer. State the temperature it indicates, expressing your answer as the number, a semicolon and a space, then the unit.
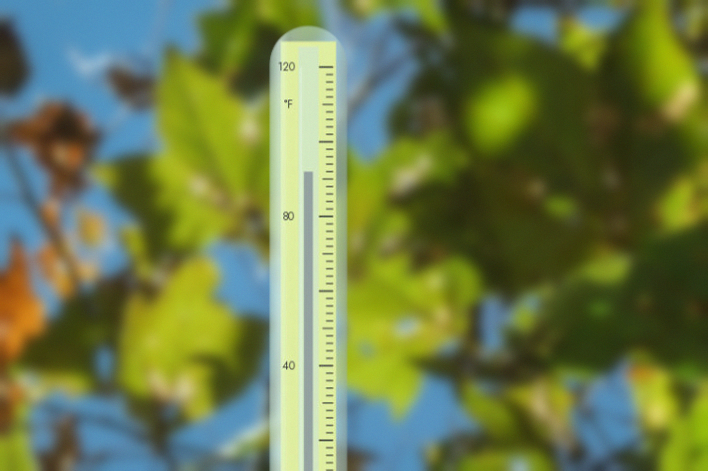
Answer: 92; °F
